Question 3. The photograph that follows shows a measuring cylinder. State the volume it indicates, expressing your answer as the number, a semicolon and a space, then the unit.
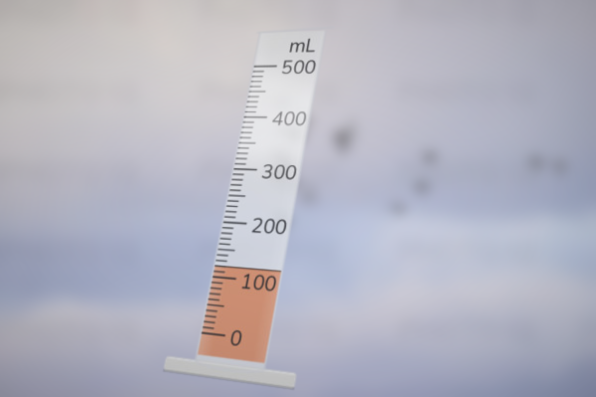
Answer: 120; mL
